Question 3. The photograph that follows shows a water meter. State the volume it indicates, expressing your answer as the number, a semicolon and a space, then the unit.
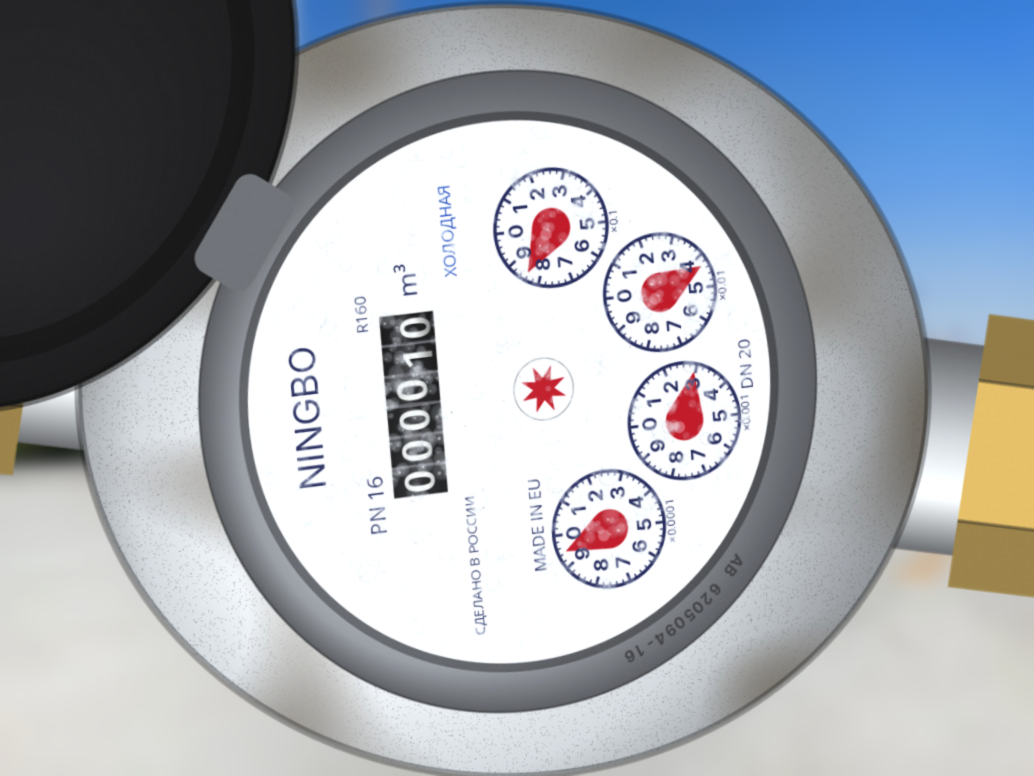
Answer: 9.8429; m³
